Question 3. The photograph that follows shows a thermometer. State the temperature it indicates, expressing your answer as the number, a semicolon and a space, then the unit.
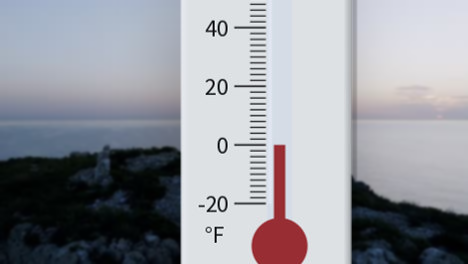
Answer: 0; °F
